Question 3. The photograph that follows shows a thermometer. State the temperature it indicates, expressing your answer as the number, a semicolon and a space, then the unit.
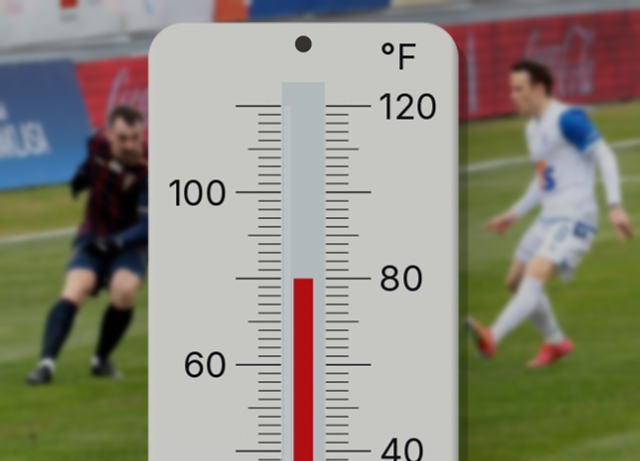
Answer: 80; °F
